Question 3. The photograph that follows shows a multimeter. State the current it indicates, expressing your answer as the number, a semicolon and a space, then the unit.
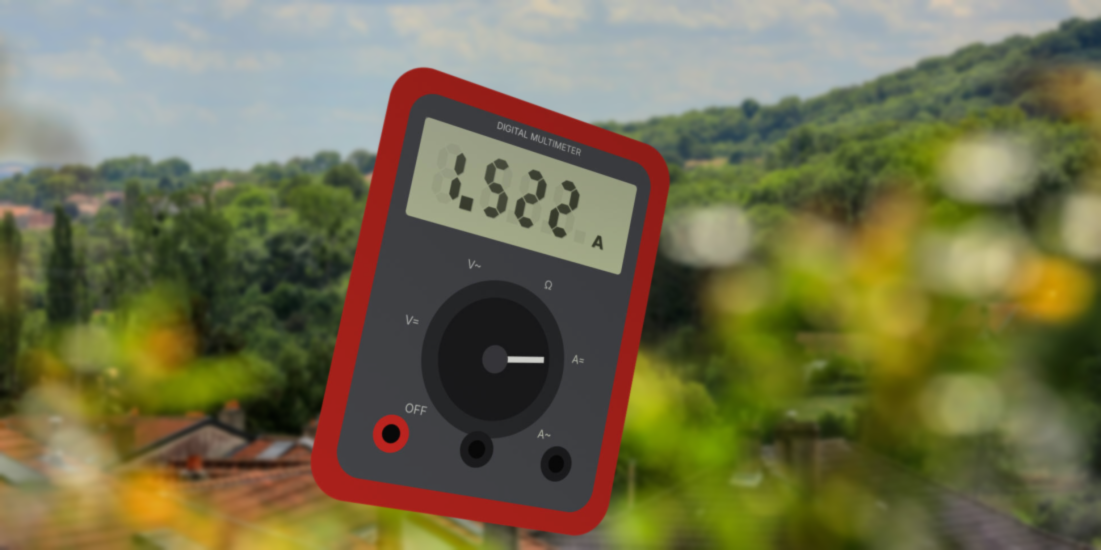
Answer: 1.522; A
